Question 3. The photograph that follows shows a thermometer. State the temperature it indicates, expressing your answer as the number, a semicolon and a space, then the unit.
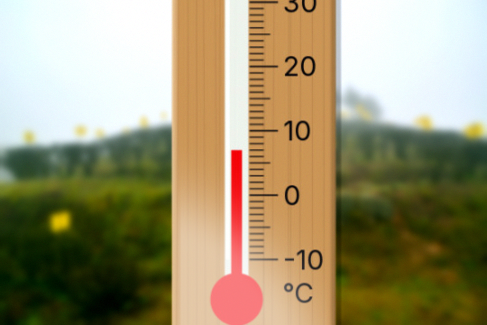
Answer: 7; °C
